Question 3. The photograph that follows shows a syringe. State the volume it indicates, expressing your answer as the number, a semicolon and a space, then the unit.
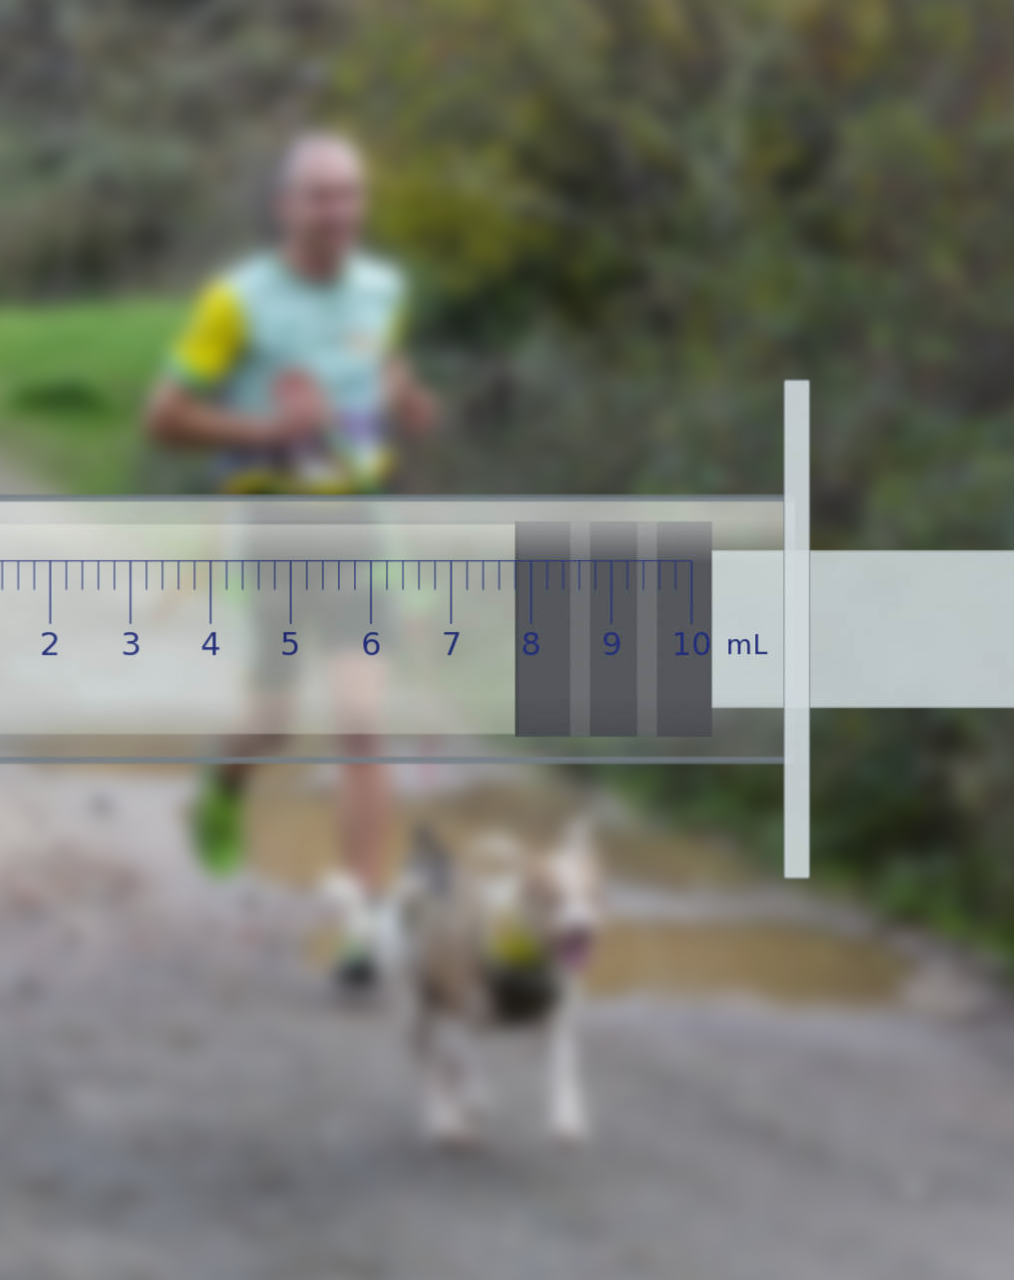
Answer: 7.8; mL
